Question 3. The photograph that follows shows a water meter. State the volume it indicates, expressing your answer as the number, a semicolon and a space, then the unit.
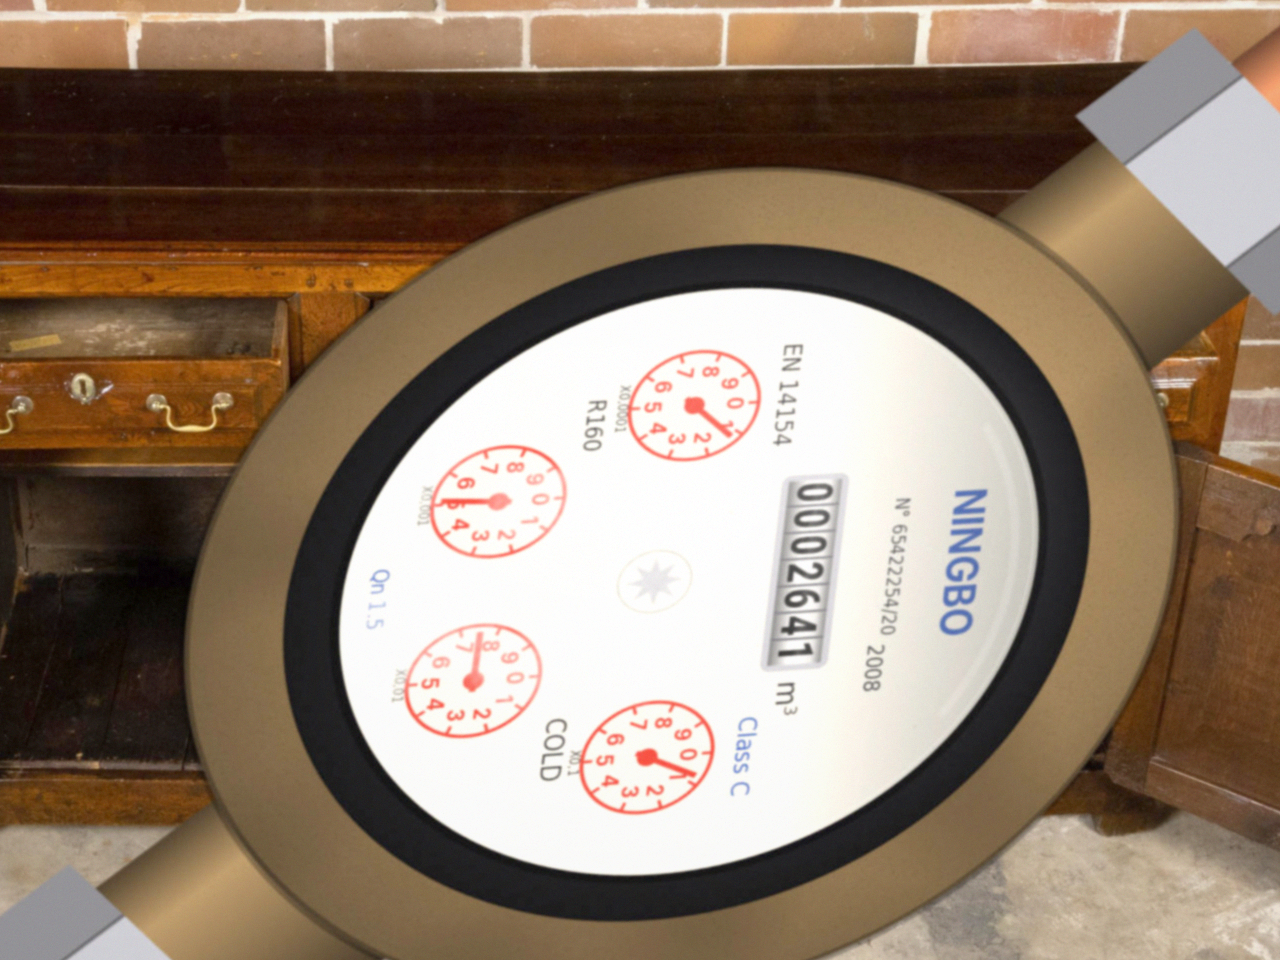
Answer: 2641.0751; m³
